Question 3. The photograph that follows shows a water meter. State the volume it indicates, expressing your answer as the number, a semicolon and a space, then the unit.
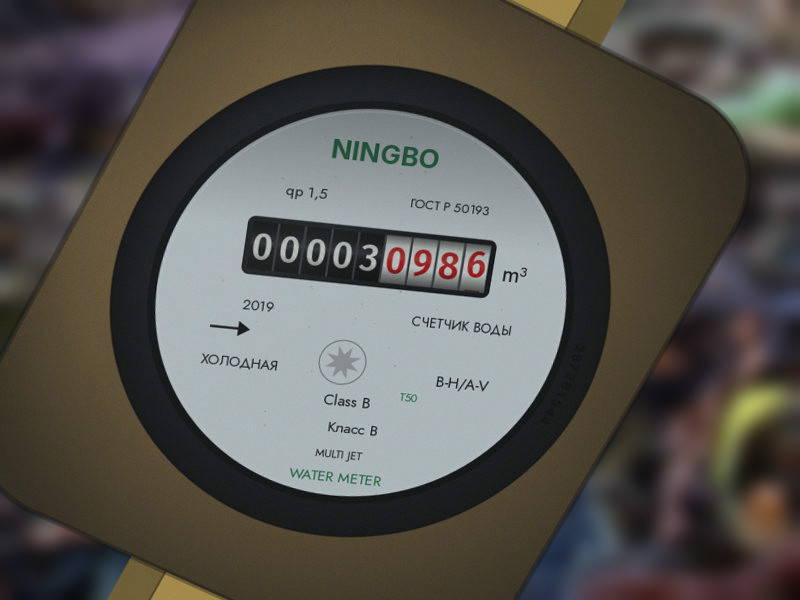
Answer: 3.0986; m³
